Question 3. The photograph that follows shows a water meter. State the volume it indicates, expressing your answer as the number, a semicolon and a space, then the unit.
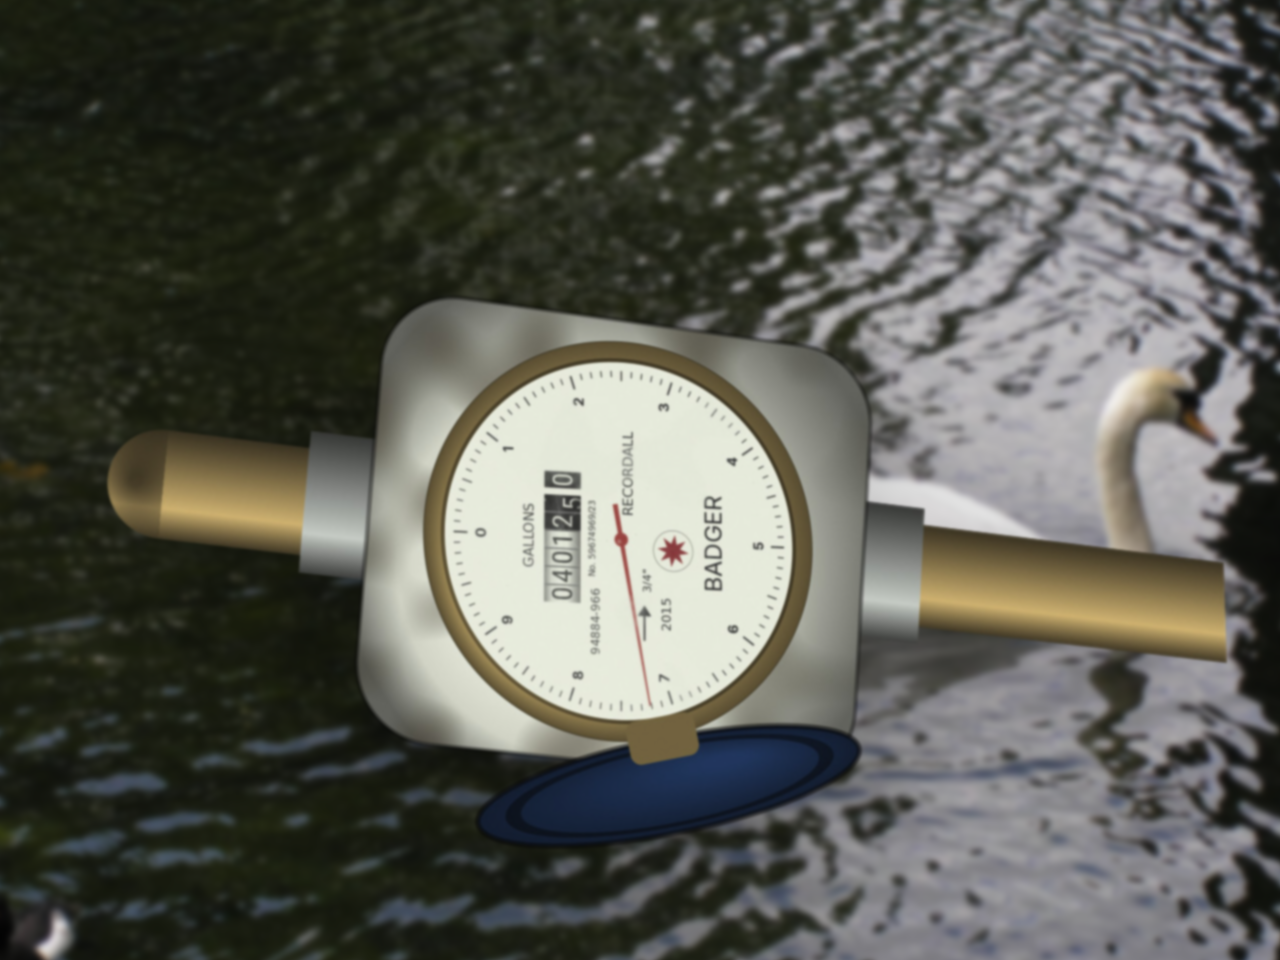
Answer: 401247.2; gal
